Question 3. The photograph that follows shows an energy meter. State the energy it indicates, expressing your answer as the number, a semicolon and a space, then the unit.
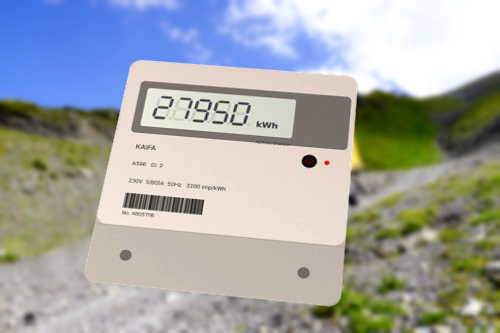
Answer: 27950; kWh
